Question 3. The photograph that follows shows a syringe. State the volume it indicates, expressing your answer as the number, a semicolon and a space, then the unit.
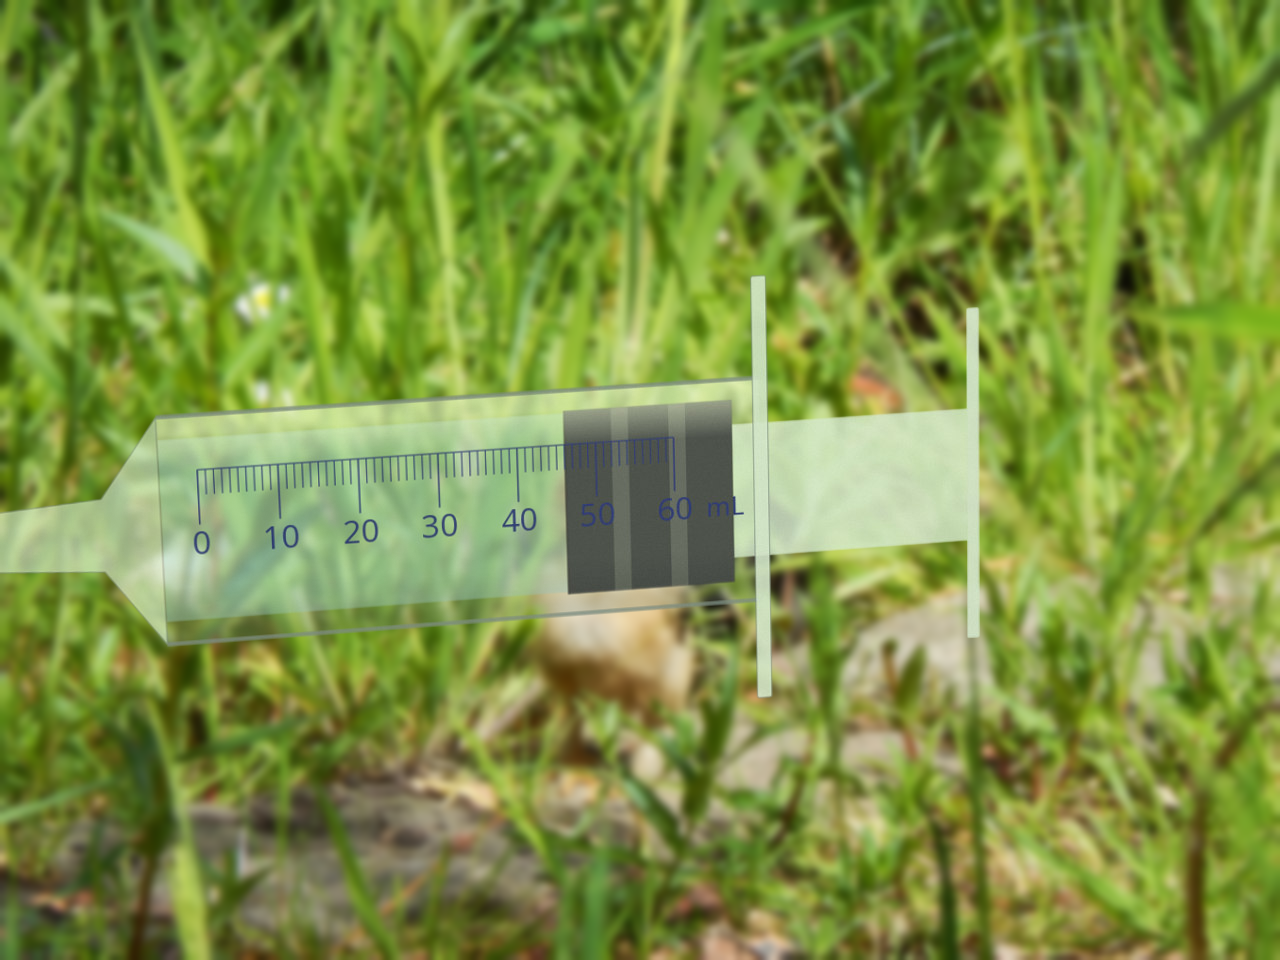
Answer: 46; mL
